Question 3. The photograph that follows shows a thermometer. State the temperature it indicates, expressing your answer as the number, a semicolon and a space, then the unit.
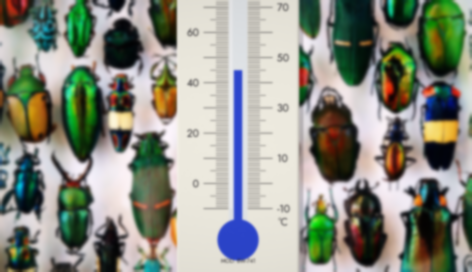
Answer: 45; °C
